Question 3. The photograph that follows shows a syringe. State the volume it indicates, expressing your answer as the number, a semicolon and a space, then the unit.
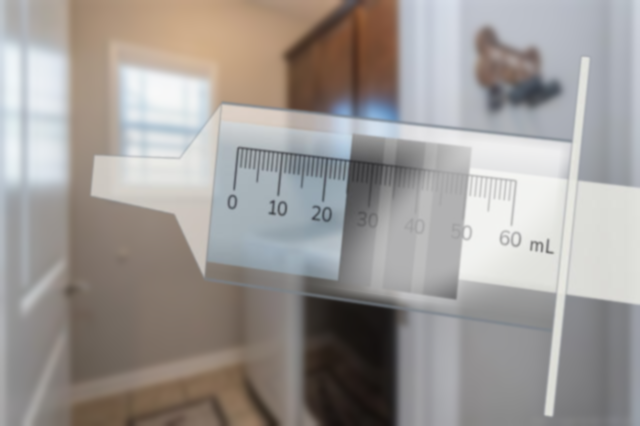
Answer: 25; mL
